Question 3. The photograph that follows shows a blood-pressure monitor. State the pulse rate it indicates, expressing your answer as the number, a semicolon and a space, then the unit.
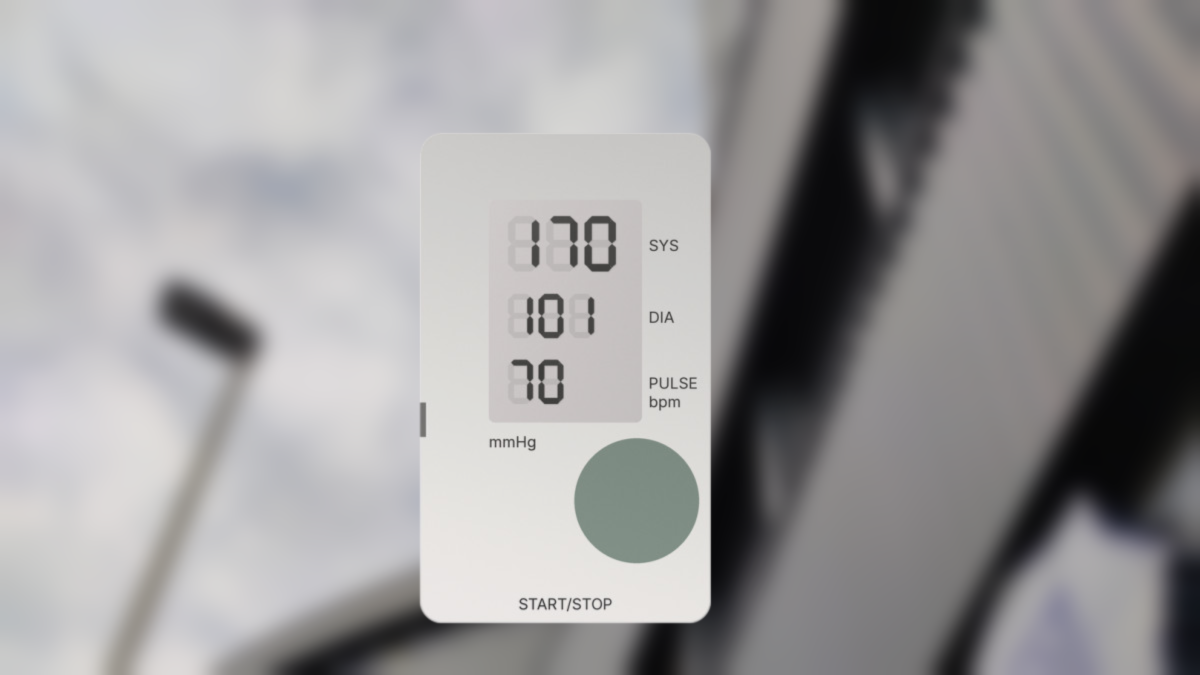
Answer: 70; bpm
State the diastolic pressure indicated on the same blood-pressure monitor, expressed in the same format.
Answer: 101; mmHg
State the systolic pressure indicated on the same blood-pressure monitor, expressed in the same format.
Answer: 170; mmHg
